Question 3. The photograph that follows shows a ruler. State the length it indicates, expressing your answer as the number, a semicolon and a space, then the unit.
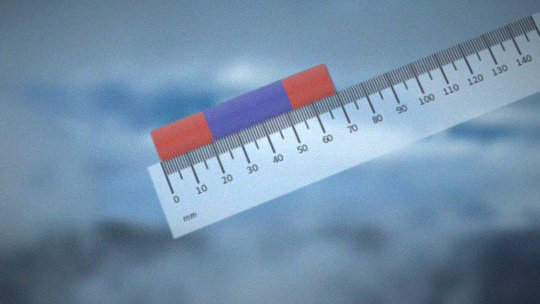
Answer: 70; mm
